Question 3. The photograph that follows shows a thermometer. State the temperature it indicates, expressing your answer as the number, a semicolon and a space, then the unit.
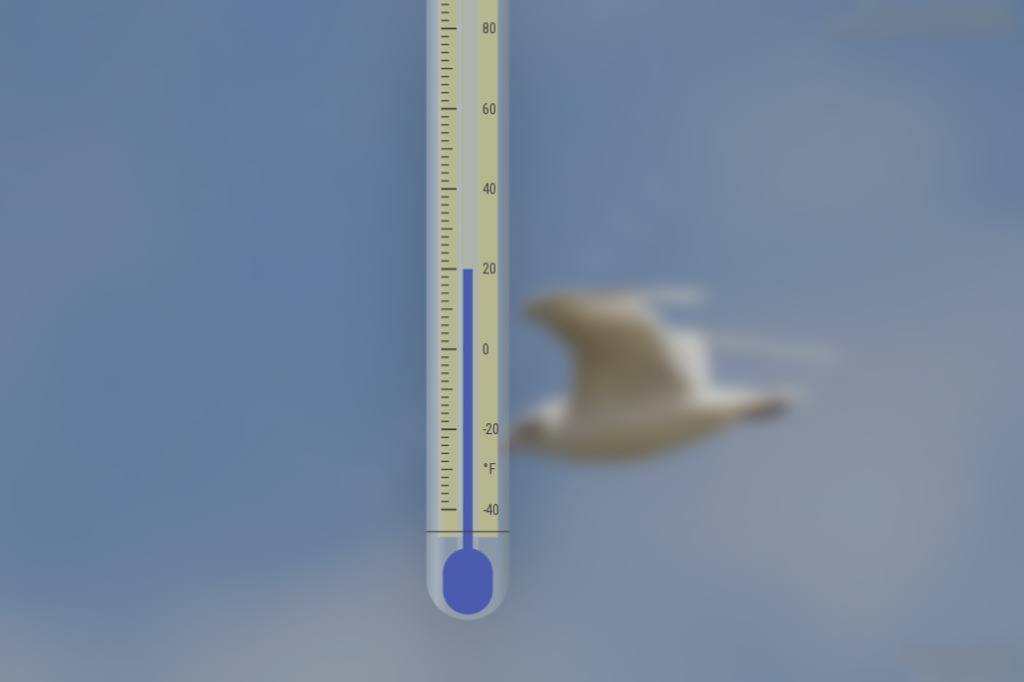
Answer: 20; °F
